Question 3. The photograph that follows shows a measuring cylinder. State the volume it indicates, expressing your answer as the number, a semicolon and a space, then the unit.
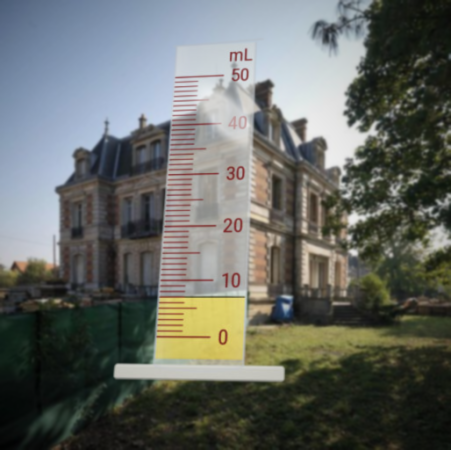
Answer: 7; mL
